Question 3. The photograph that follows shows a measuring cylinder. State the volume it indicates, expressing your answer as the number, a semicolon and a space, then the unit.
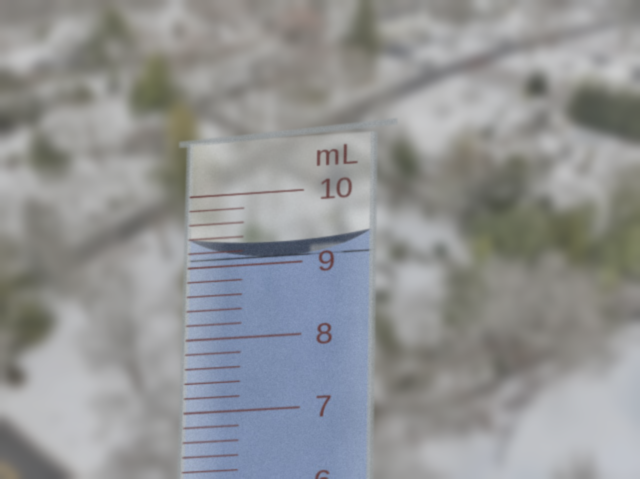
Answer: 9.1; mL
